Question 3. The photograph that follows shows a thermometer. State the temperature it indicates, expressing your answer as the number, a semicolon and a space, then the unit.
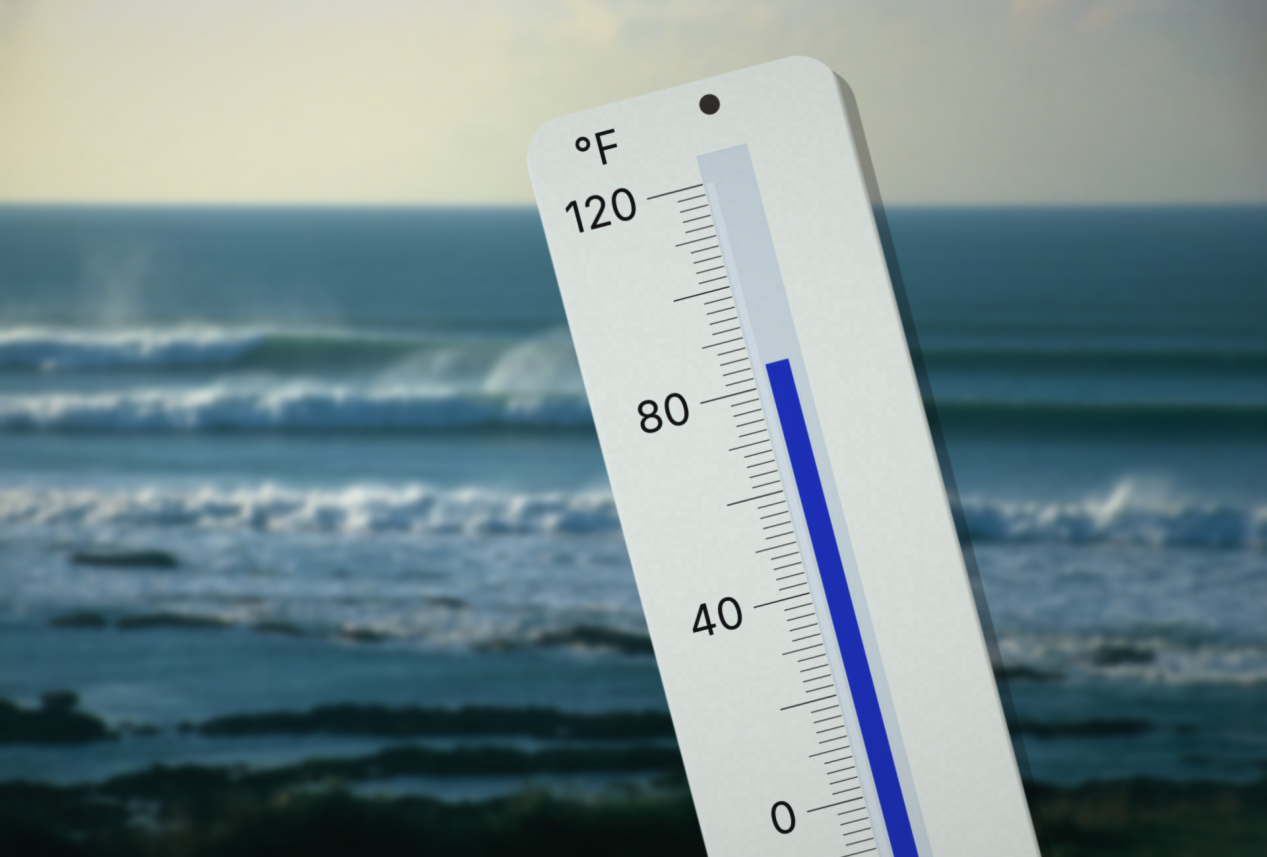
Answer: 84; °F
